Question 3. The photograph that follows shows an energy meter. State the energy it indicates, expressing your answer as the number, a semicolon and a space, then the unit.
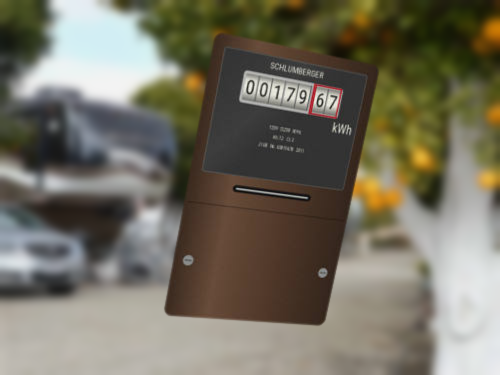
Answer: 179.67; kWh
